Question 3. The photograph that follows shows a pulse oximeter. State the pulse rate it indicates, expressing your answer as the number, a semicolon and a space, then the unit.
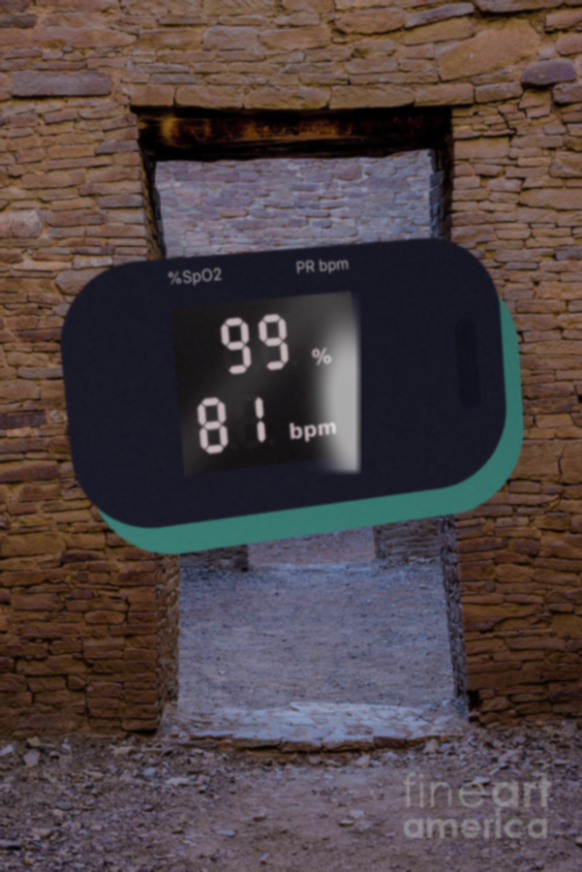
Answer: 81; bpm
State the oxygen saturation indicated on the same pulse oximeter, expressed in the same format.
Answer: 99; %
